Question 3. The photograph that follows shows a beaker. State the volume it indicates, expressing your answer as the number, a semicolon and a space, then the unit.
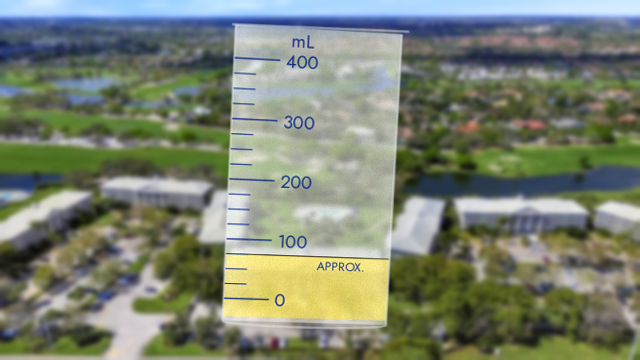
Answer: 75; mL
